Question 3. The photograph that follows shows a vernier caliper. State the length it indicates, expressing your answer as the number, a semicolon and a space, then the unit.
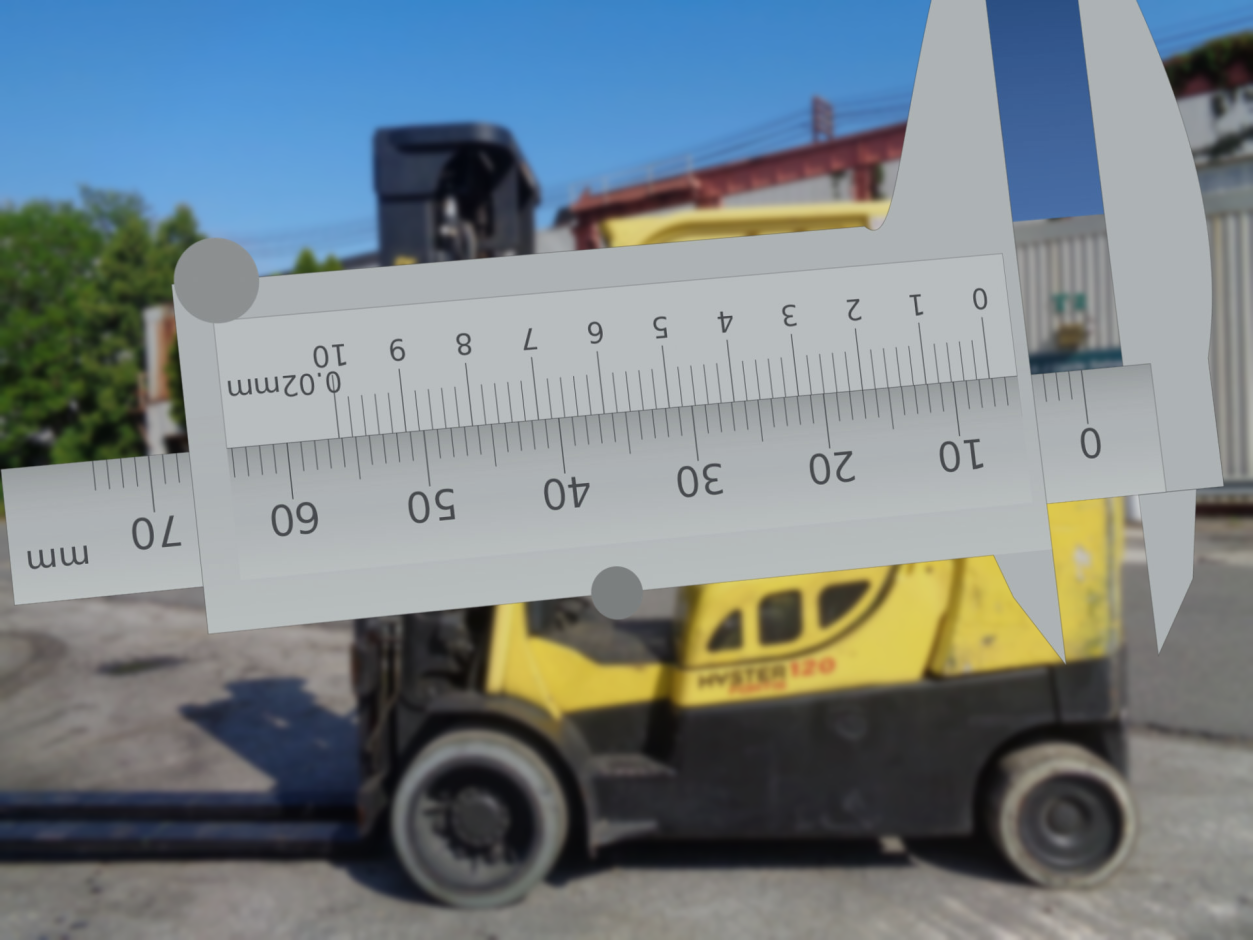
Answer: 7.2; mm
